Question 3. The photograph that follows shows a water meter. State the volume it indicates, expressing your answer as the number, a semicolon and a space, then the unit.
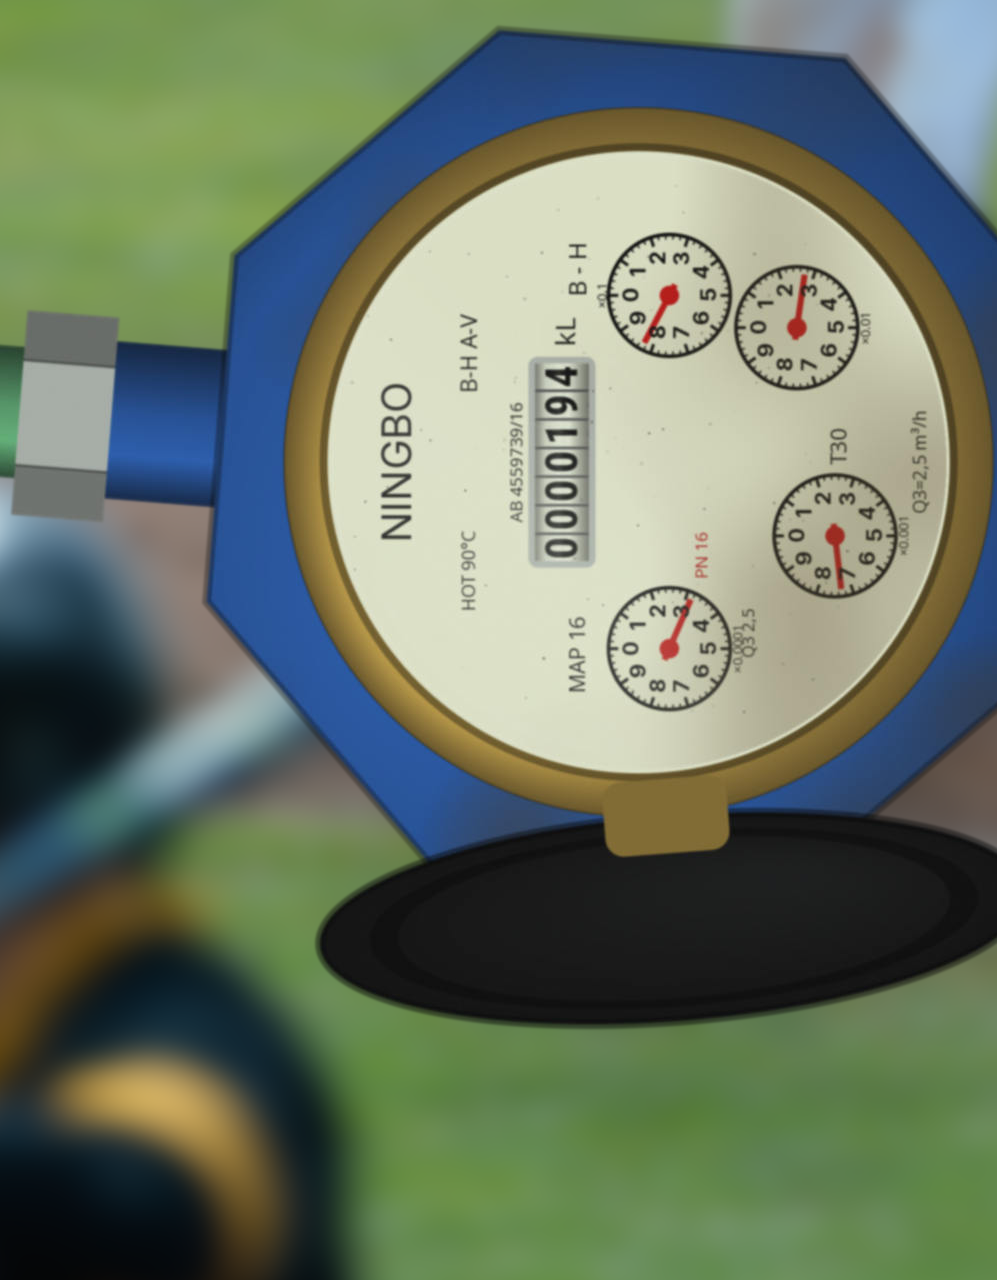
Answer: 194.8273; kL
